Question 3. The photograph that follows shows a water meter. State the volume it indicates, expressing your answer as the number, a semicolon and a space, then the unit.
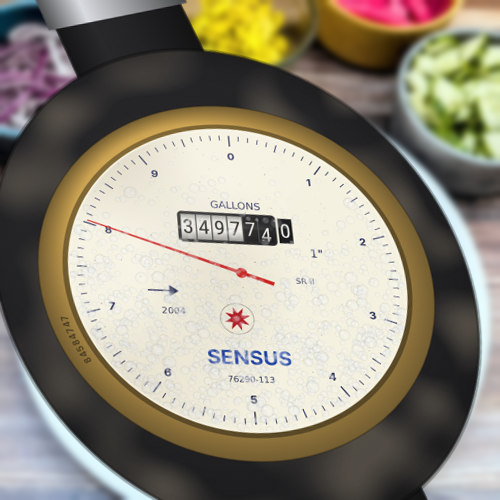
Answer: 3497738.0; gal
